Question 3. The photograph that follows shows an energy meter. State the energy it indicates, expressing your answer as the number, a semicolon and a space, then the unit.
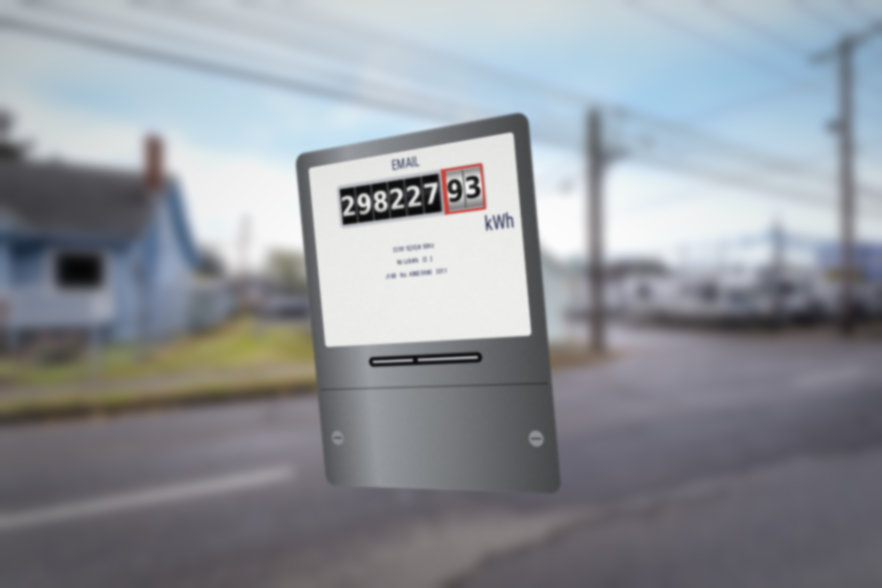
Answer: 298227.93; kWh
